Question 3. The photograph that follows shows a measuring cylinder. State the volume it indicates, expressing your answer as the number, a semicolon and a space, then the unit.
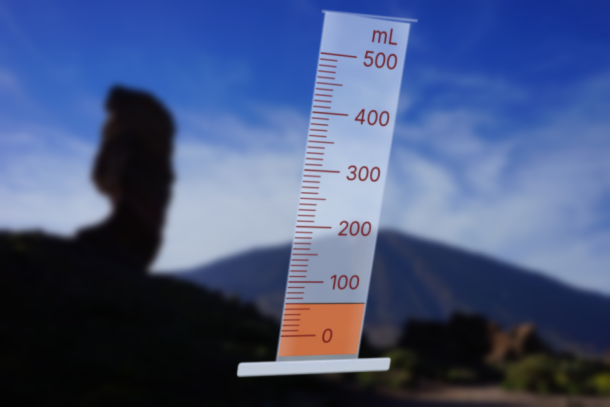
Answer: 60; mL
